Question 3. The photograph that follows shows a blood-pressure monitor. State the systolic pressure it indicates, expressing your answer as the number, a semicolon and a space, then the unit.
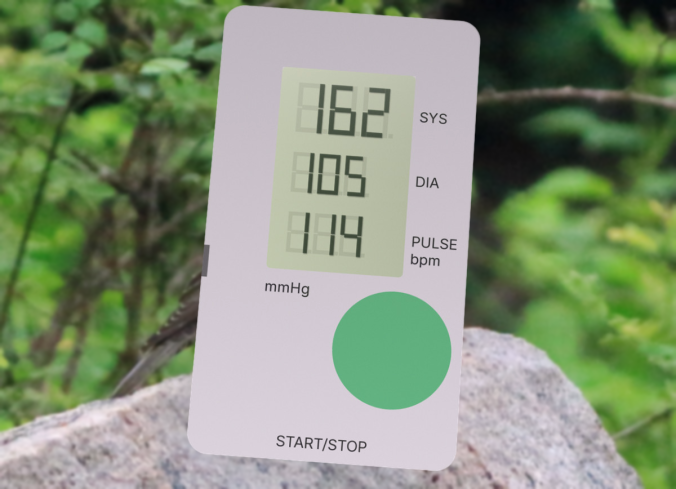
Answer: 162; mmHg
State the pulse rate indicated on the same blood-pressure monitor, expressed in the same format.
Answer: 114; bpm
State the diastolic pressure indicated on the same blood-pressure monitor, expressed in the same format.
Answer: 105; mmHg
